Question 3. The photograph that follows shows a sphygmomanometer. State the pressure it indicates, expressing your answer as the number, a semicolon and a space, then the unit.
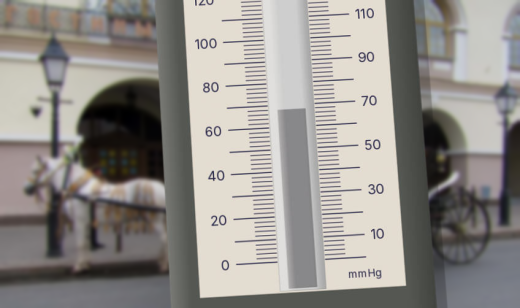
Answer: 68; mmHg
